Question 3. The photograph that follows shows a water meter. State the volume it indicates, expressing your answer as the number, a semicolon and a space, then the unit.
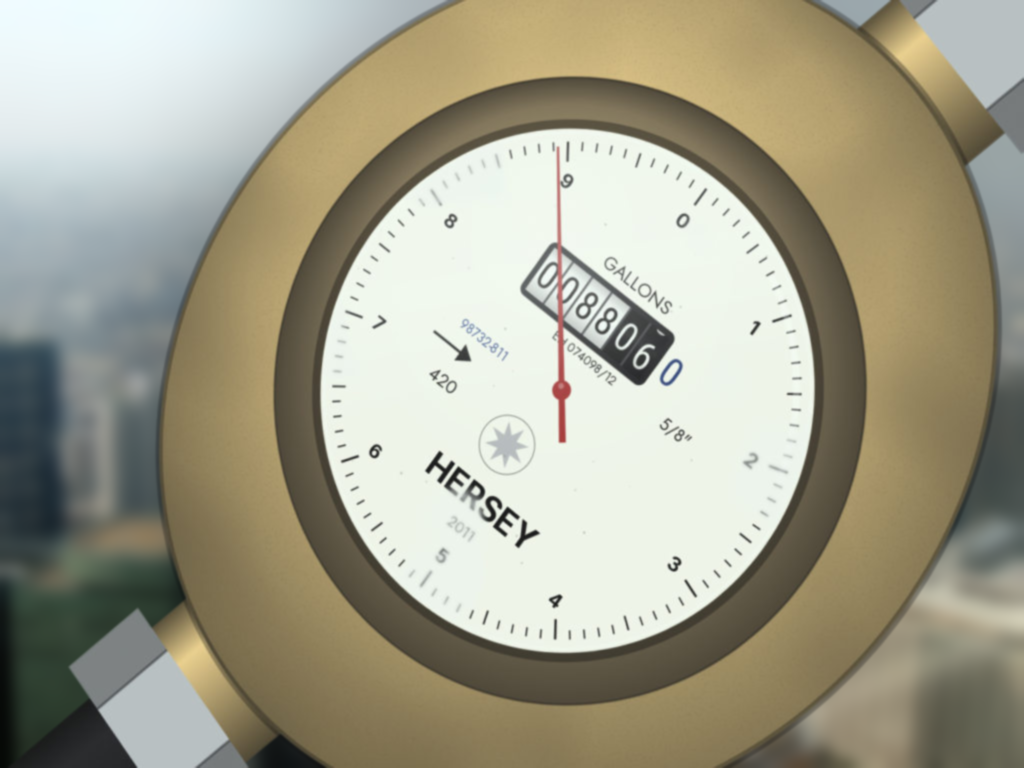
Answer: 88058.9; gal
